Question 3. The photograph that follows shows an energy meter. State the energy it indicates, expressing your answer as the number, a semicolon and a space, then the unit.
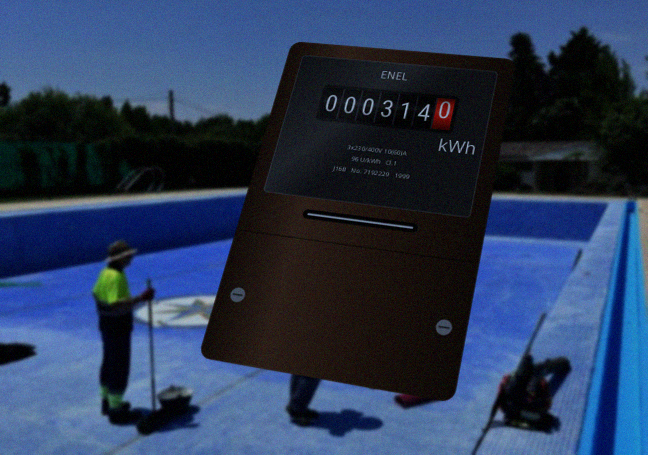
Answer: 314.0; kWh
